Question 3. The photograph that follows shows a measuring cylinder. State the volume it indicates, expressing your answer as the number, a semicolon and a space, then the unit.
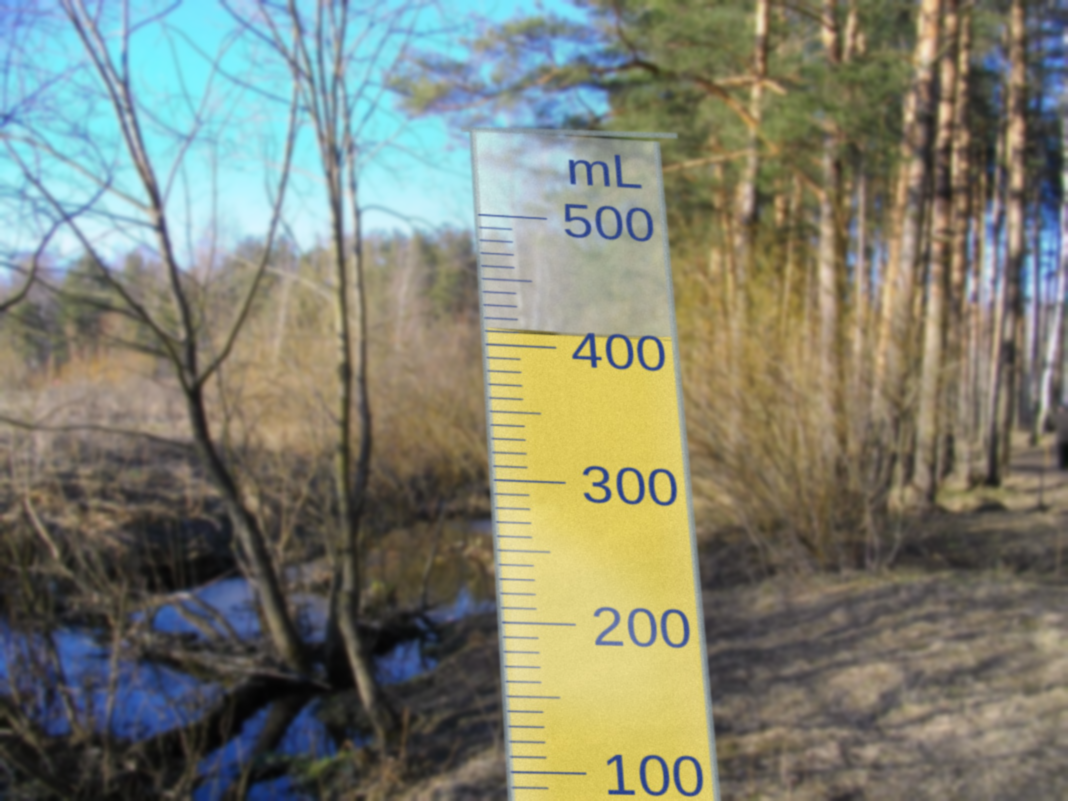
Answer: 410; mL
